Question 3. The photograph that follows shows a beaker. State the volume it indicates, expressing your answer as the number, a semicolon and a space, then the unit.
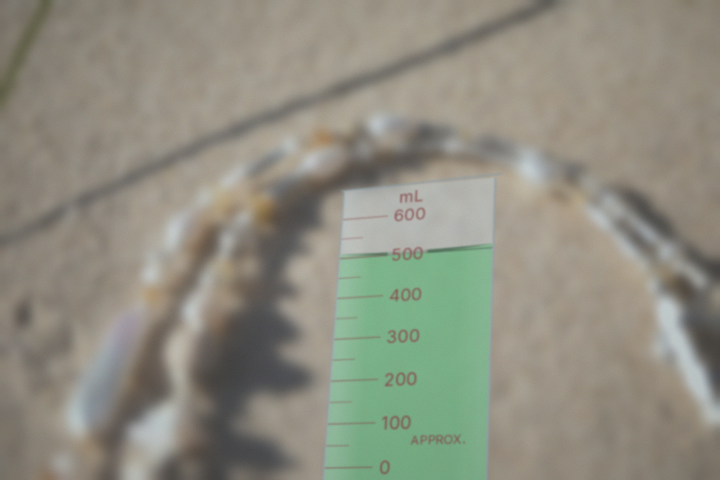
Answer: 500; mL
